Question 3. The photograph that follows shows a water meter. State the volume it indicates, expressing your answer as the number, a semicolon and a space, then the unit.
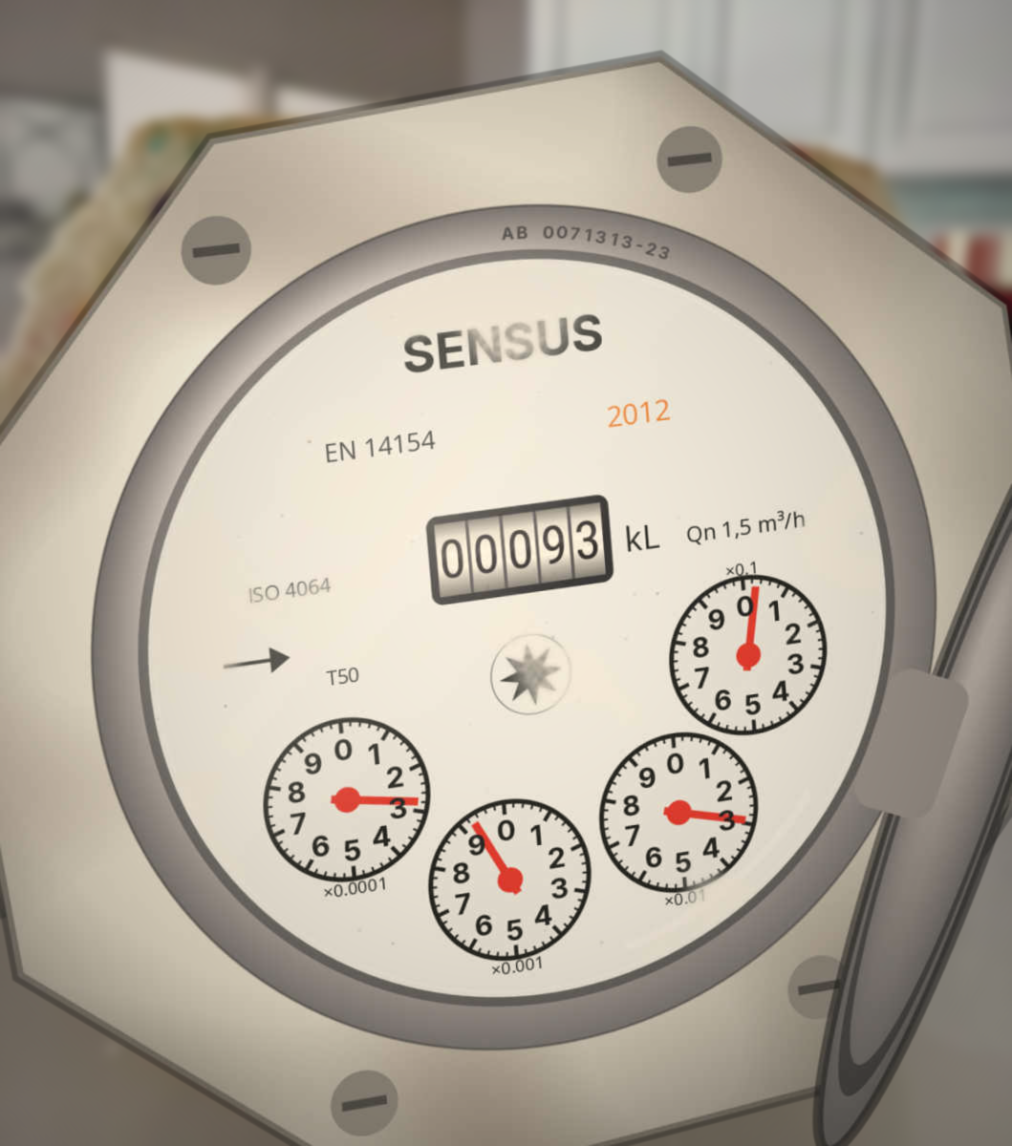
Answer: 93.0292; kL
